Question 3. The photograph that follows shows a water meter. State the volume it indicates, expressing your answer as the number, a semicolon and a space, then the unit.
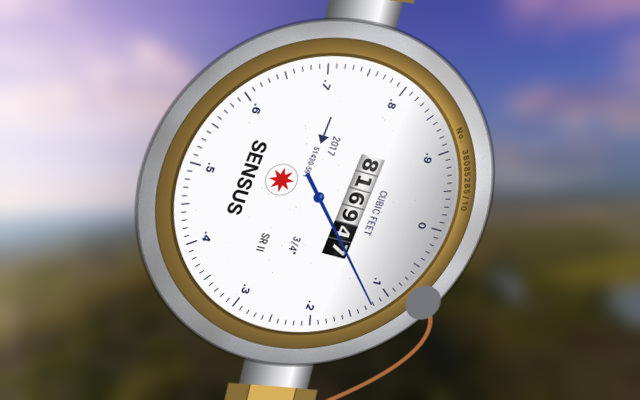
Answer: 816947.12; ft³
